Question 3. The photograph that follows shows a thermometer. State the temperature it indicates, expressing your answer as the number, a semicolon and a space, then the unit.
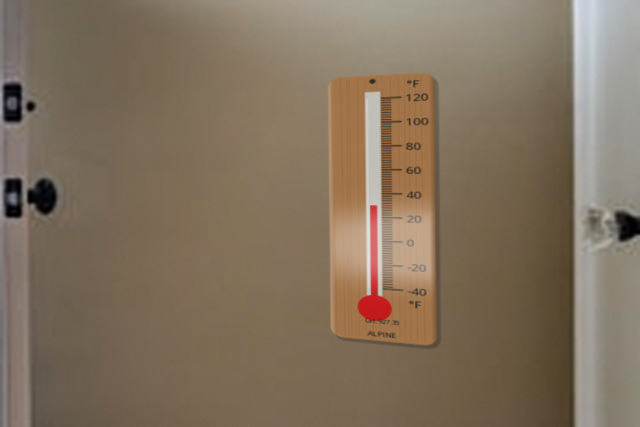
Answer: 30; °F
